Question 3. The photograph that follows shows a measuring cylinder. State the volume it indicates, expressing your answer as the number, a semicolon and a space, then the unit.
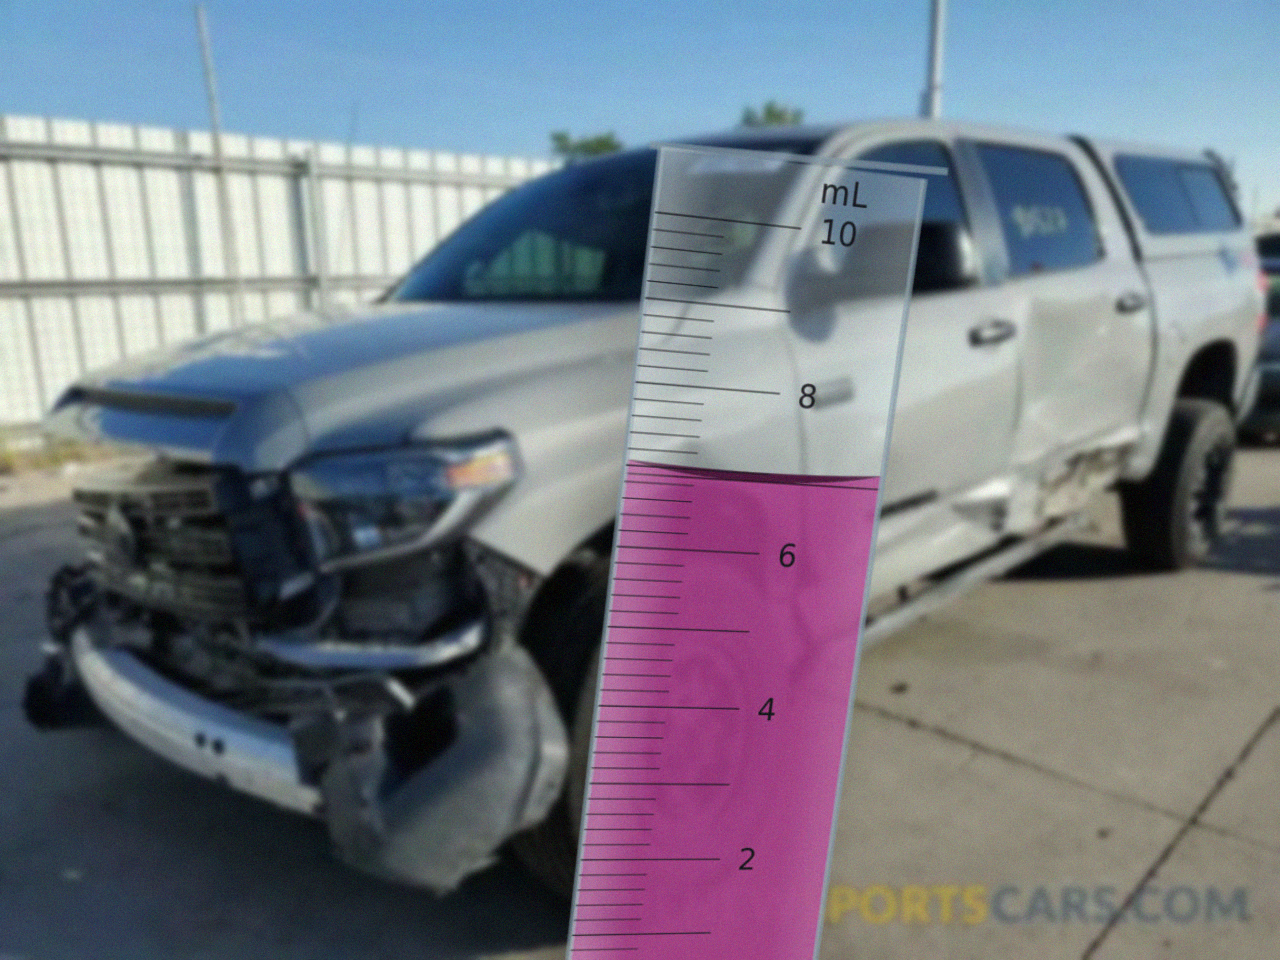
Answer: 6.9; mL
